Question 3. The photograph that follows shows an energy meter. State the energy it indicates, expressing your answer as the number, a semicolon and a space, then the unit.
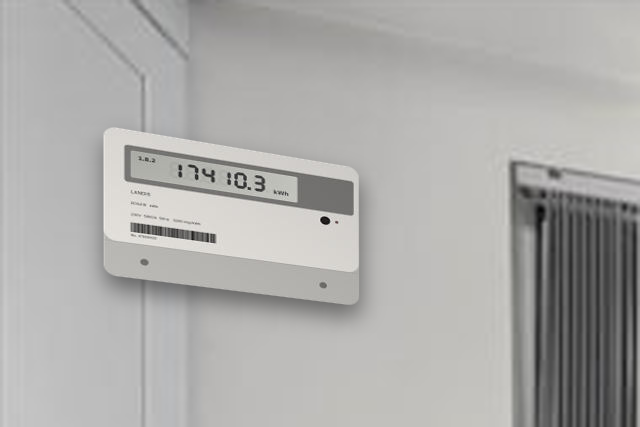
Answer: 17410.3; kWh
